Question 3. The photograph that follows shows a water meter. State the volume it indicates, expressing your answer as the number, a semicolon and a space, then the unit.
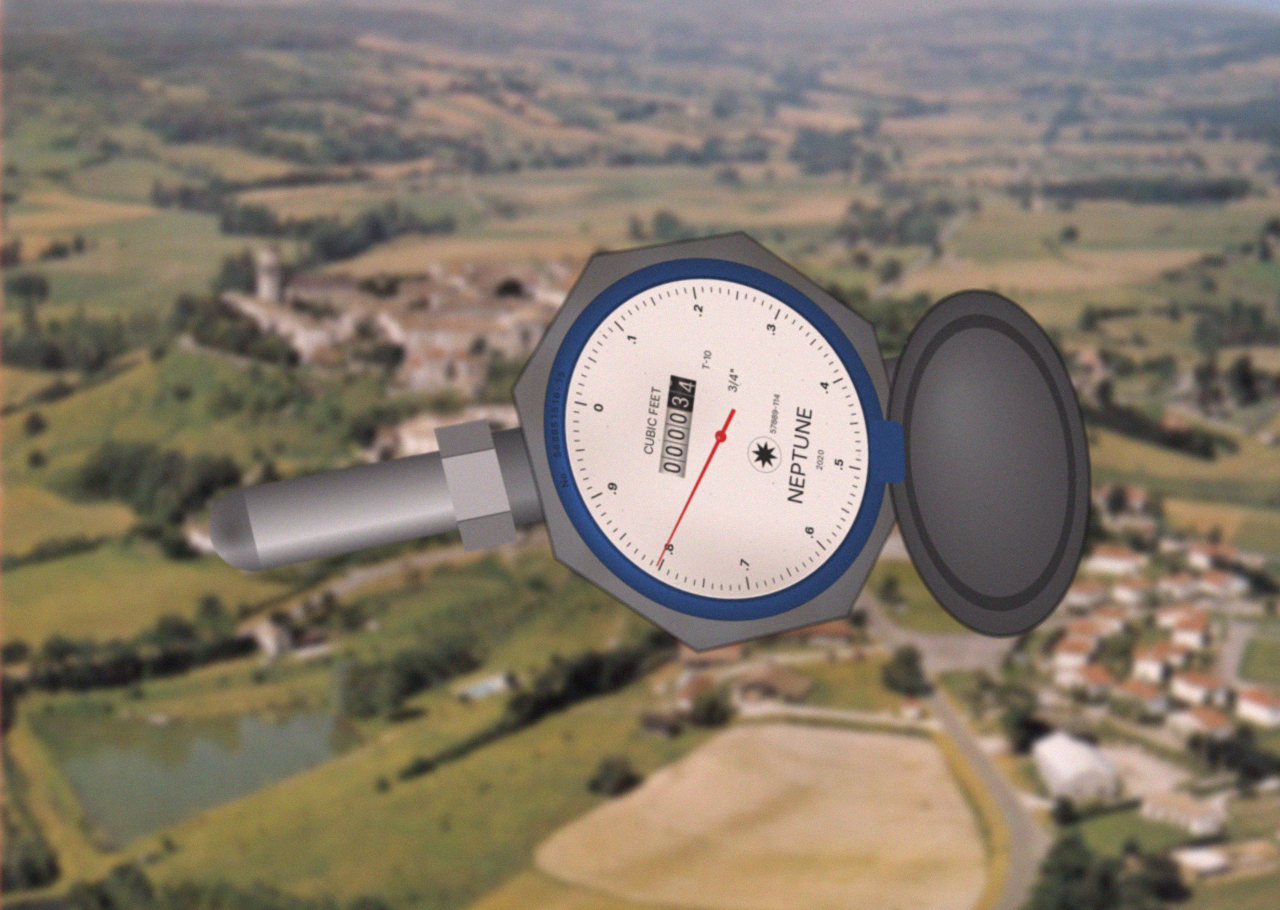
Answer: 33.80; ft³
